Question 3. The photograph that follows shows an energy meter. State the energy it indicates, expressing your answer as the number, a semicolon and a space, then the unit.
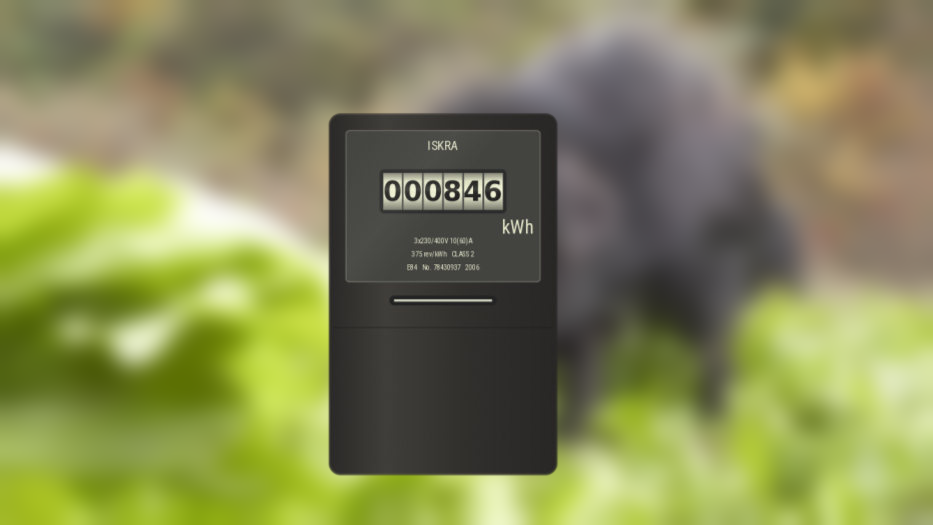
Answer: 846; kWh
